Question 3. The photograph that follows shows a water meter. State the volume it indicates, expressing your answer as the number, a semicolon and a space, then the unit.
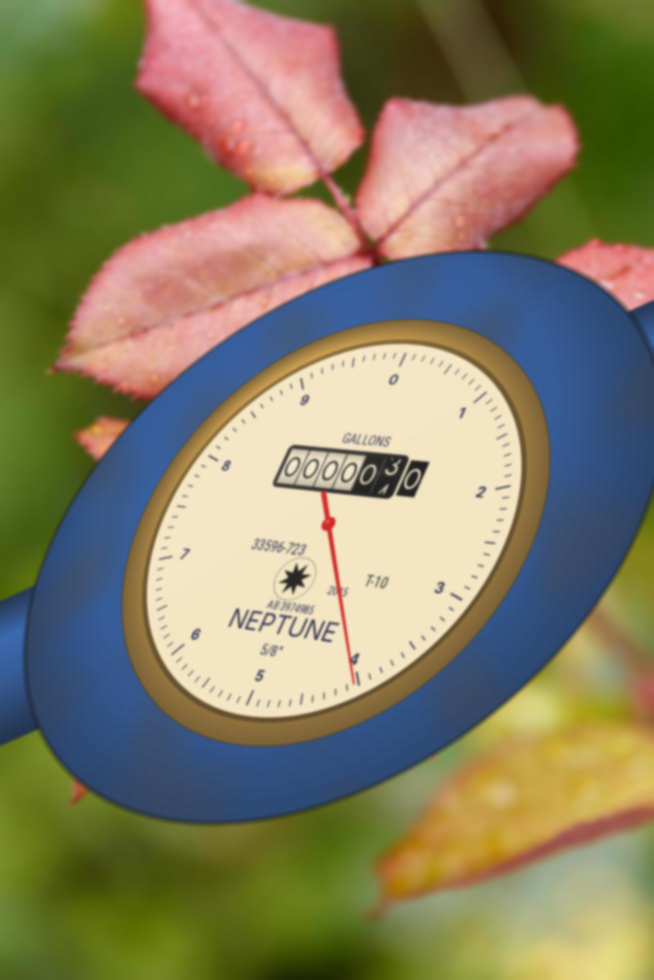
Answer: 34.0; gal
